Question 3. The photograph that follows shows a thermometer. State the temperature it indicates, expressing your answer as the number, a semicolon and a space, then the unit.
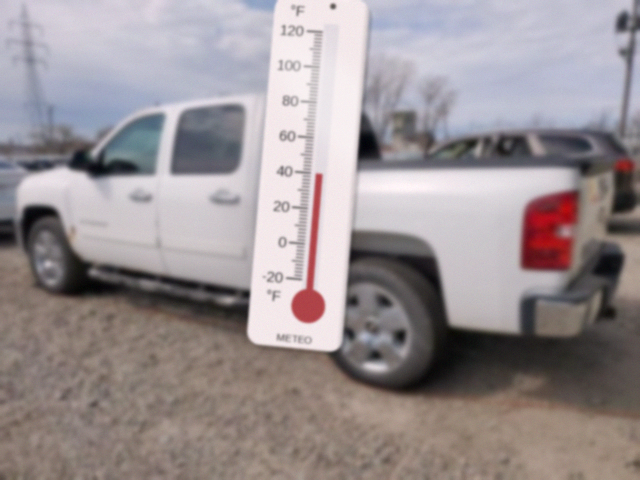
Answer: 40; °F
